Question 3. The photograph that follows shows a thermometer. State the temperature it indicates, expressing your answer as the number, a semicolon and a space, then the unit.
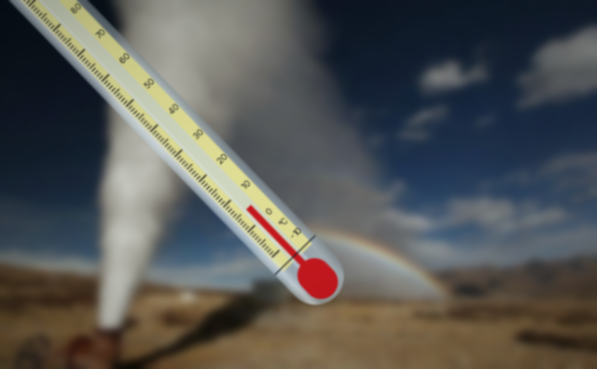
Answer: 5; °C
